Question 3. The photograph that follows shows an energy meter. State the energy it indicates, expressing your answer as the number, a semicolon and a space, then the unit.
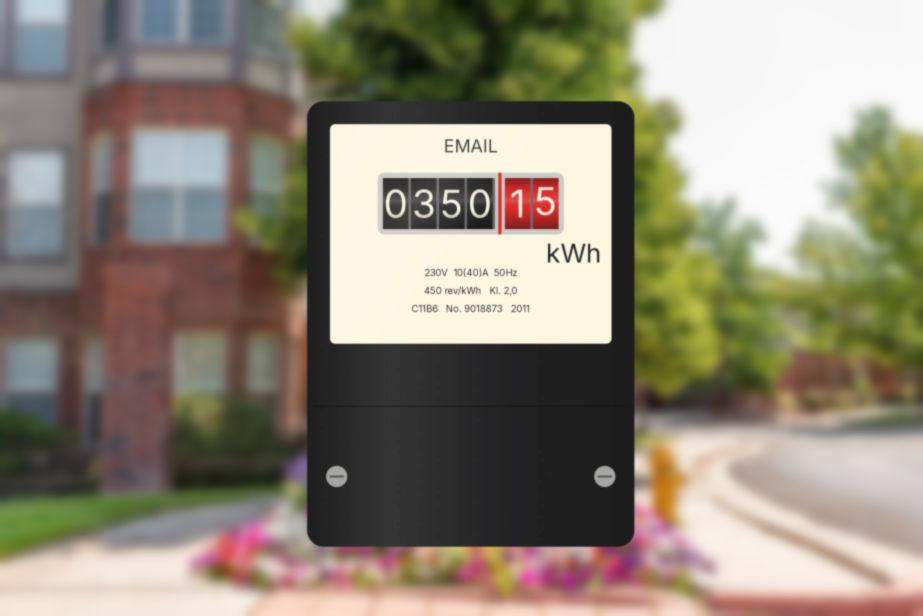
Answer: 350.15; kWh
